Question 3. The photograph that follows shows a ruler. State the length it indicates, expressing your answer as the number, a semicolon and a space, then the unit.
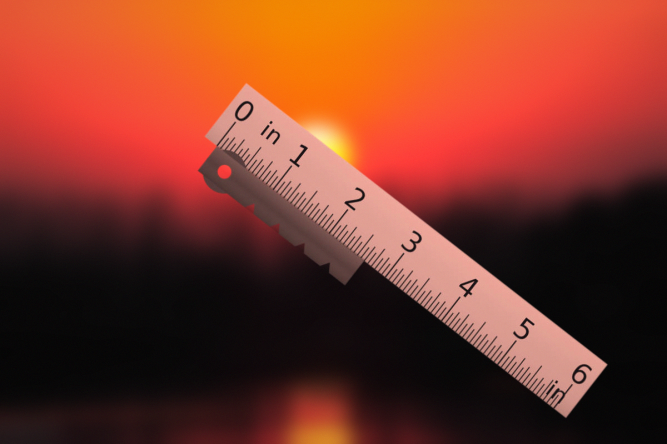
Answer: 2.625; in
